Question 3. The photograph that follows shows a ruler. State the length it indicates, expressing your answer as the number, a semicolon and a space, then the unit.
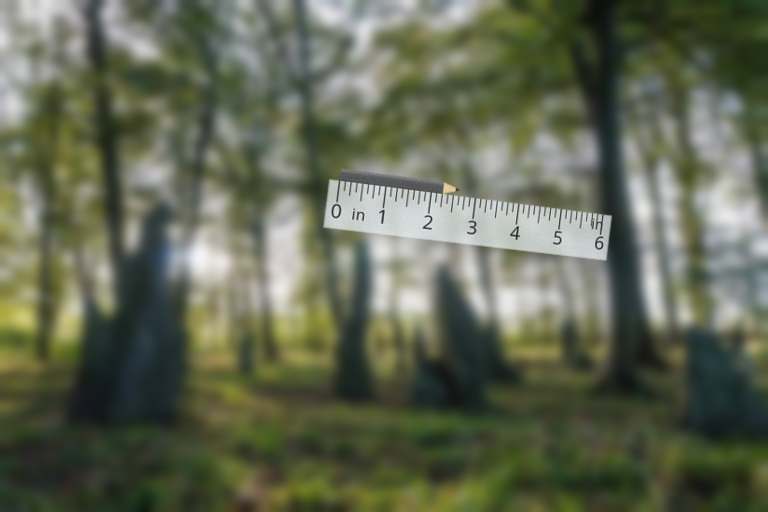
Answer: 2.625; in
